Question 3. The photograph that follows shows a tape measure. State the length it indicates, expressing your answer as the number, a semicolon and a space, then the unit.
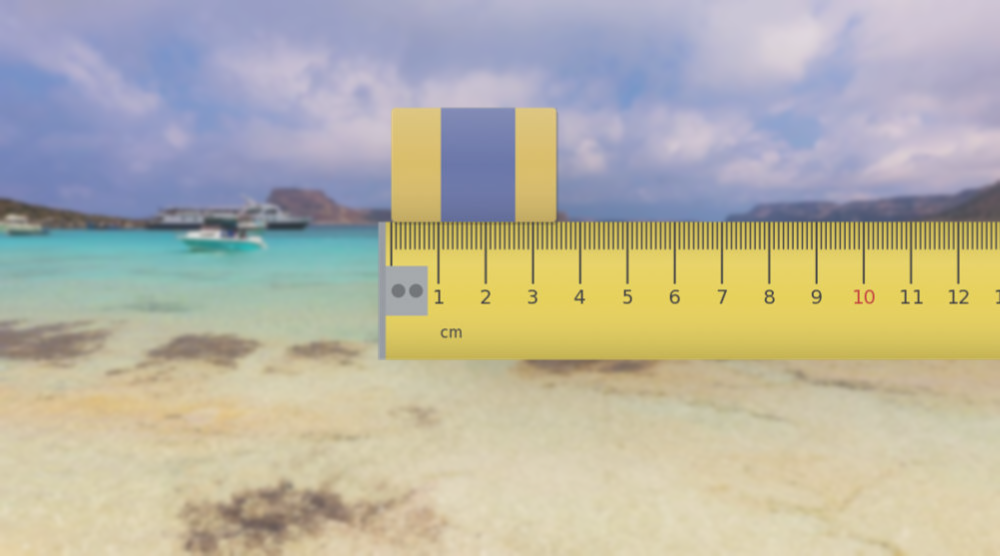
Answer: 3.5; cm
